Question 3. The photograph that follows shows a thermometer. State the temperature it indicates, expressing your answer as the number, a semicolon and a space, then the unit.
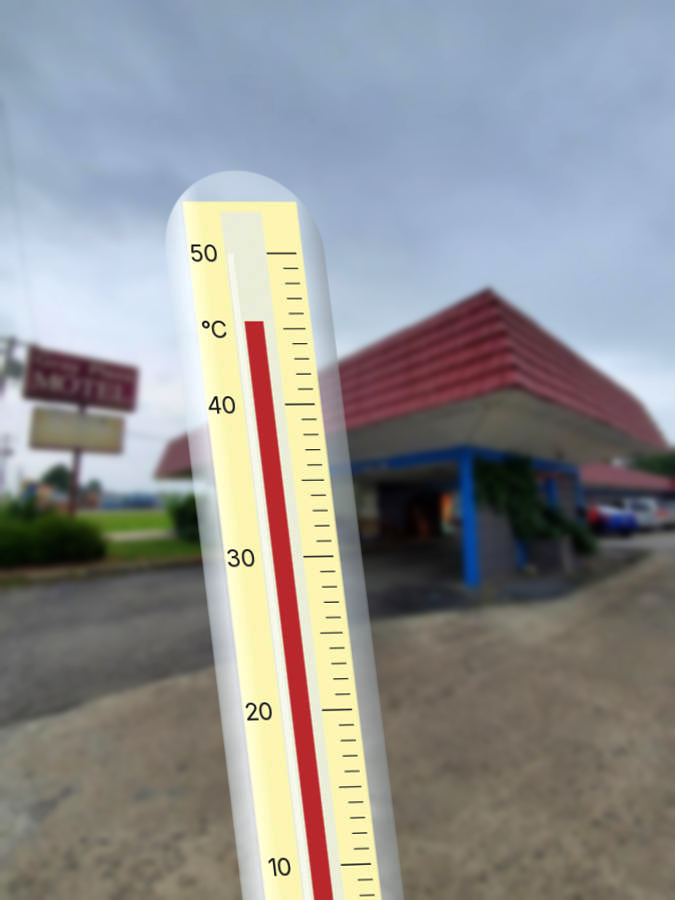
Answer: 45.5; °C
